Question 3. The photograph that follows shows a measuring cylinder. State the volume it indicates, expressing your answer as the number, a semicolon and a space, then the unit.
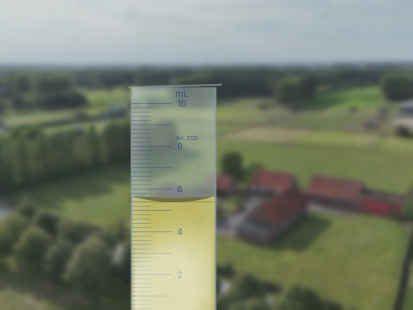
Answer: 5.4; mL
